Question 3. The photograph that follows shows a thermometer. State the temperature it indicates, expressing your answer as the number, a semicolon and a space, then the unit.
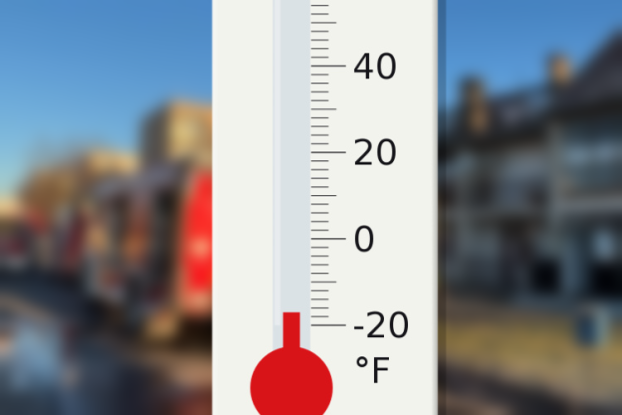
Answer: -17; °F
